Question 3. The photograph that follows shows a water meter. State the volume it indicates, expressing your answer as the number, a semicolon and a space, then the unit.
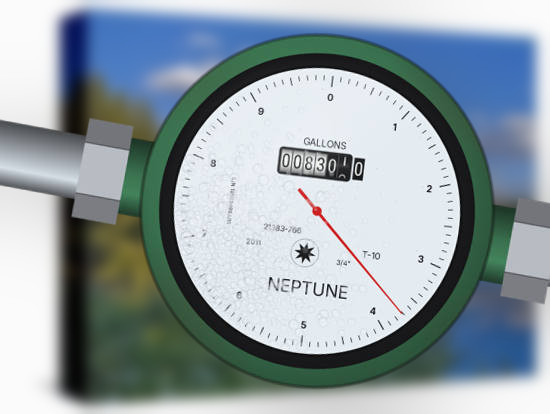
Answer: 83013.7; gal
